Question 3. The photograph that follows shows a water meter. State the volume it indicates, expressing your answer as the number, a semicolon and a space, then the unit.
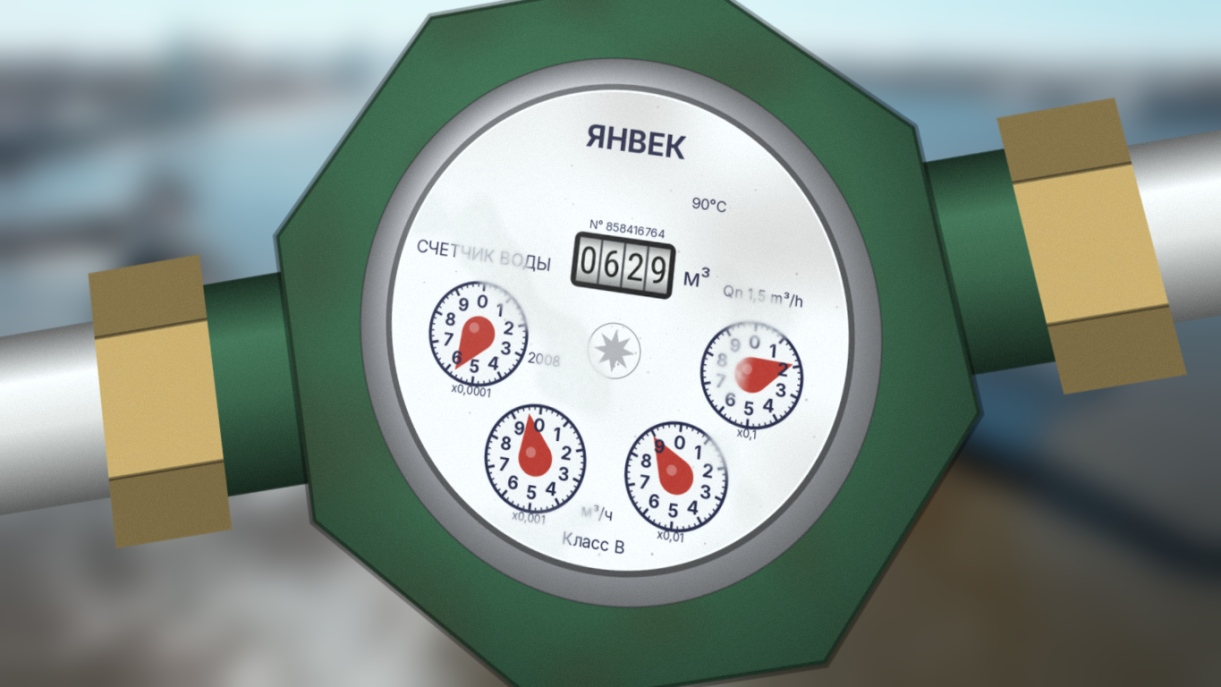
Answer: 629.1895; m³
